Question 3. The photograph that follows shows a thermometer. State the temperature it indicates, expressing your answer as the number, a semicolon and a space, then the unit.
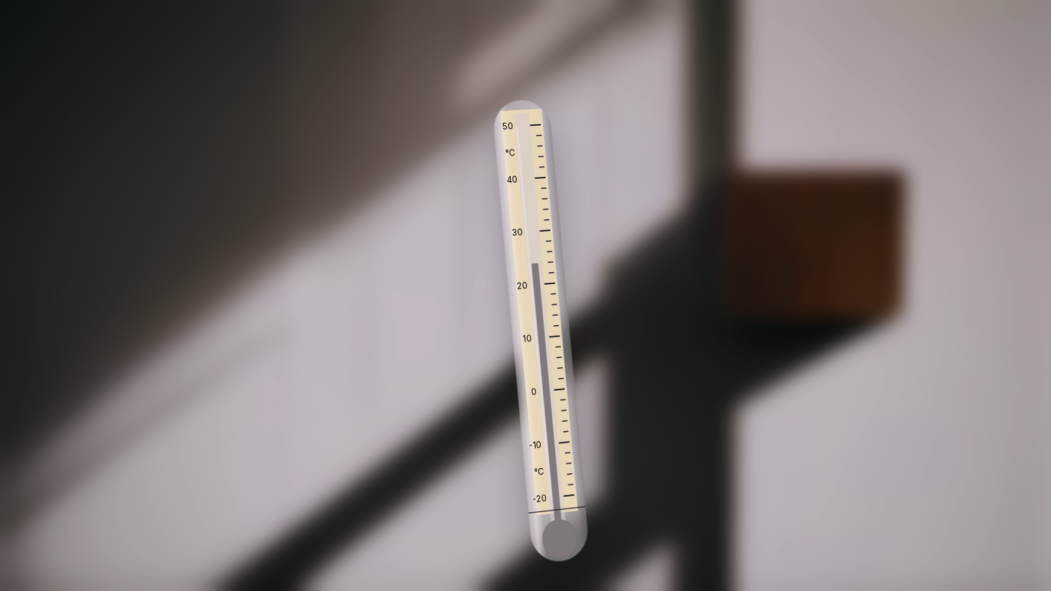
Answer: 24; °C
